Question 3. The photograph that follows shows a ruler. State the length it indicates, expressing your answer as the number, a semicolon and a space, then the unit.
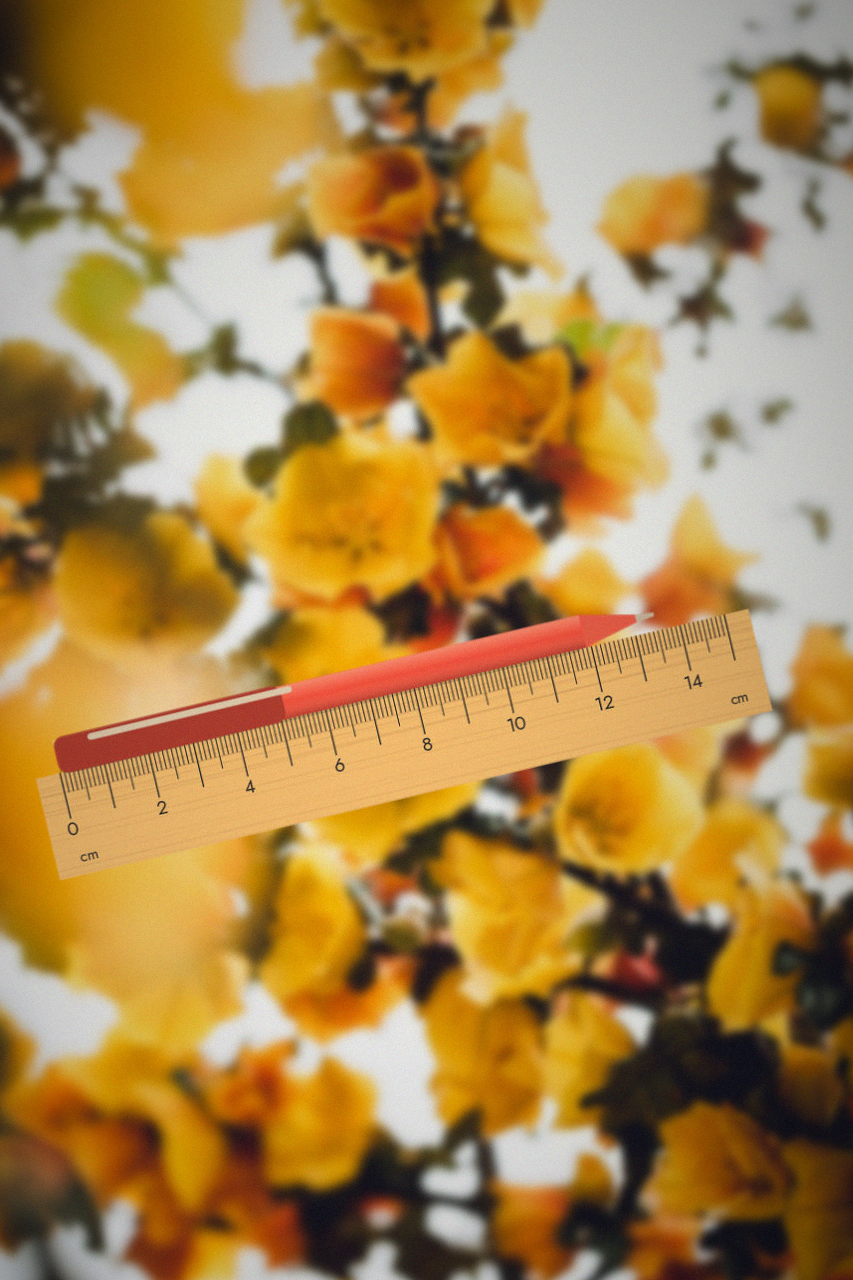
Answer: 13.5; cm
